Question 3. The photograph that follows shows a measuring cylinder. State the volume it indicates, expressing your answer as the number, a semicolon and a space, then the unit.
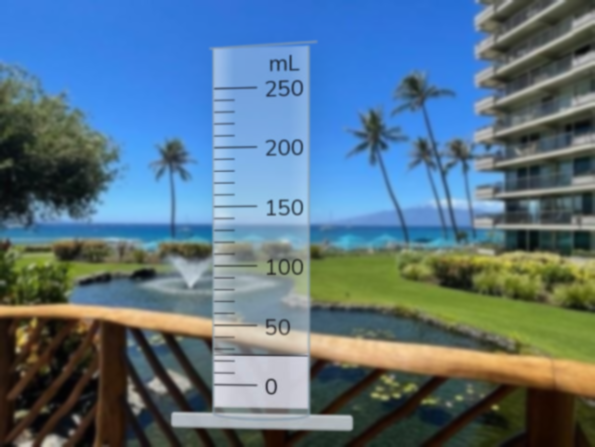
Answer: 25; mL
